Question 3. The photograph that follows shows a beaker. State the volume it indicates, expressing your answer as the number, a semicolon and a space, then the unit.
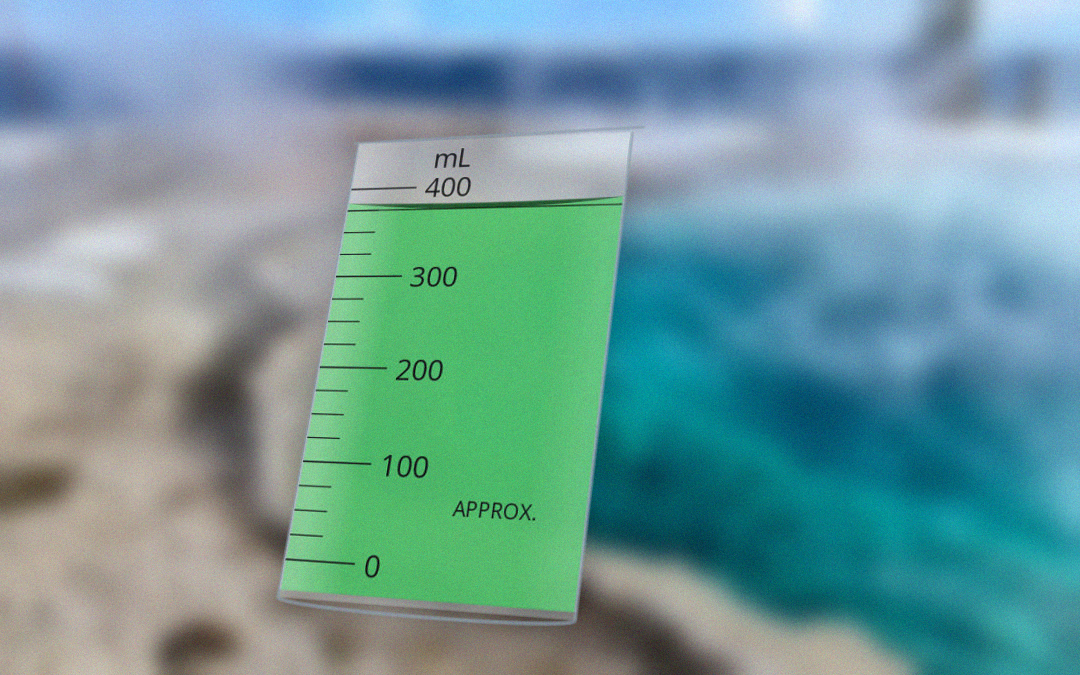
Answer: 375; mL
